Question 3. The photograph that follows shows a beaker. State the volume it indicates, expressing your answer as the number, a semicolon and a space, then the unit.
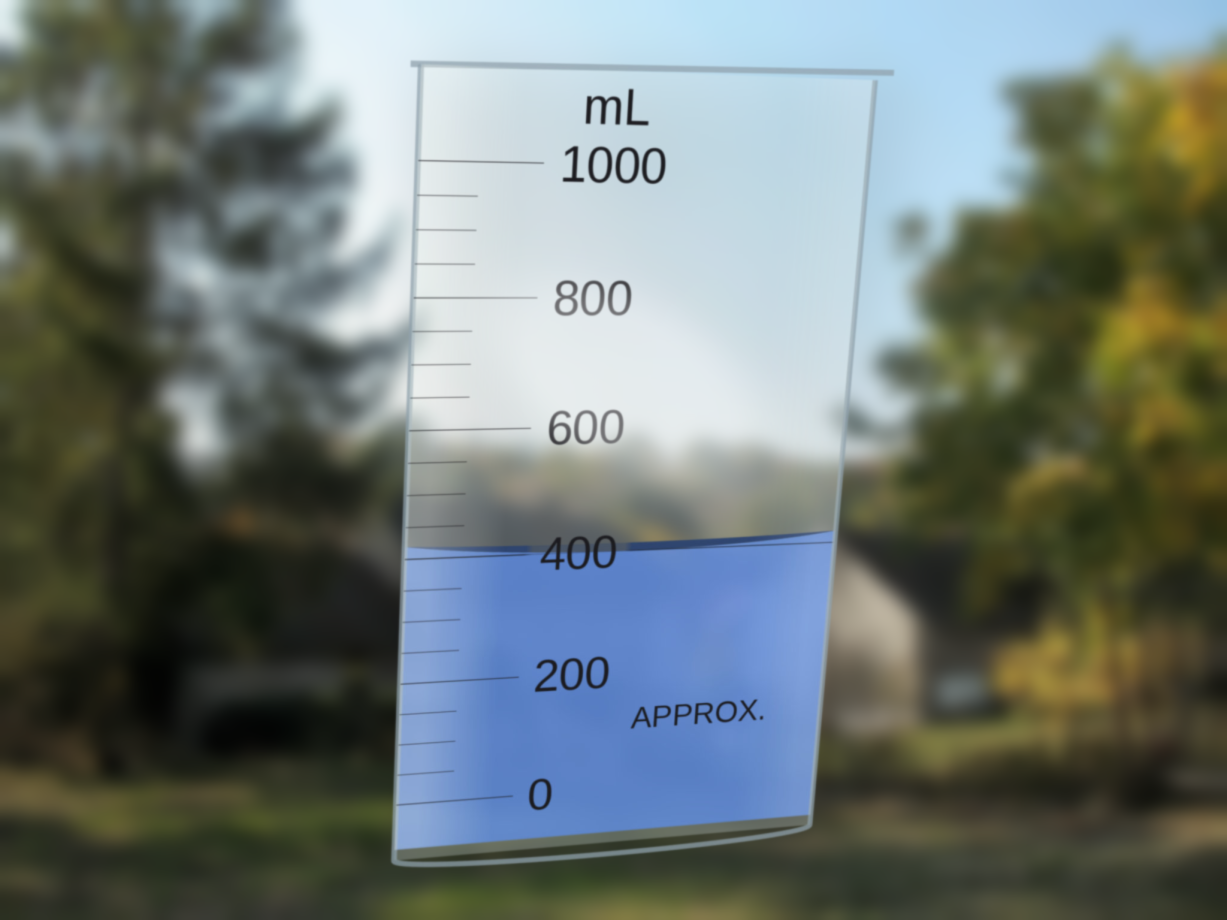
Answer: 400; mL
